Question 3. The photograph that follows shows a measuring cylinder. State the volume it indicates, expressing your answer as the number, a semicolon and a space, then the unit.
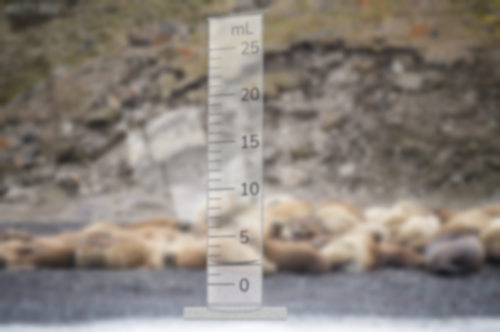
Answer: 2; mL
